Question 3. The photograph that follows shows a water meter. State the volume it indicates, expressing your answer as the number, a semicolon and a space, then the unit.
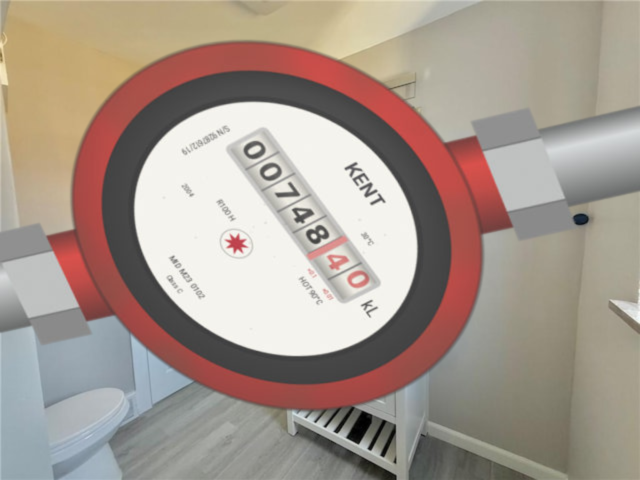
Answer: 748.40; kL
